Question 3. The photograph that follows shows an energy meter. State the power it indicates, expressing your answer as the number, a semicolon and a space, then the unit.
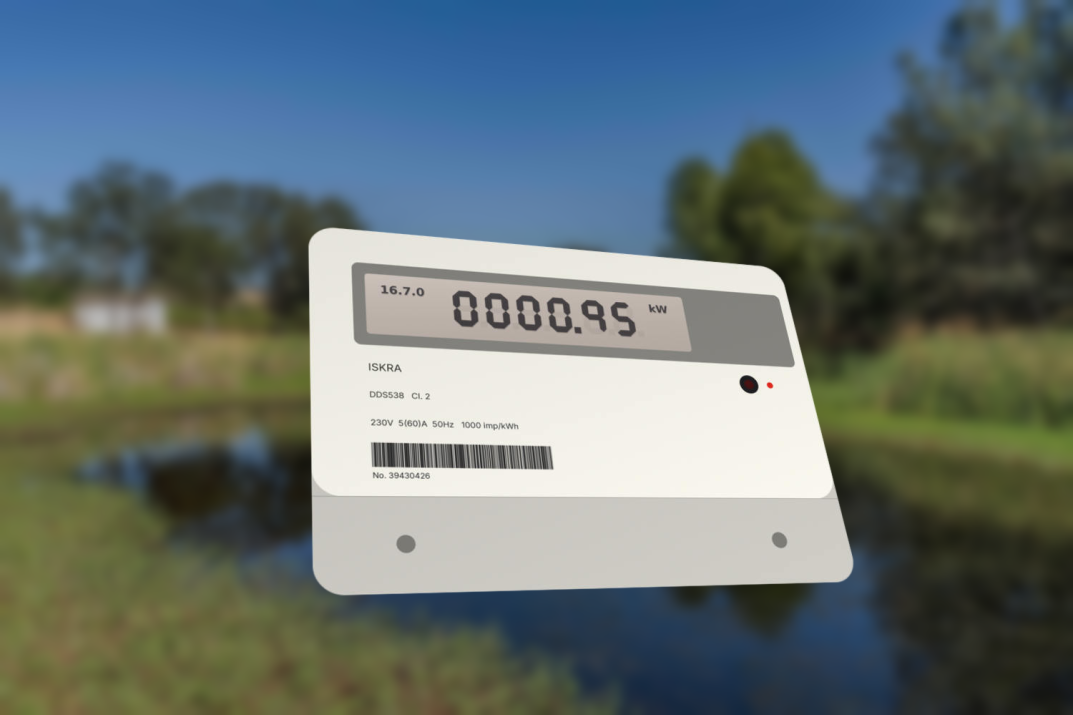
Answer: 0.95; kW
